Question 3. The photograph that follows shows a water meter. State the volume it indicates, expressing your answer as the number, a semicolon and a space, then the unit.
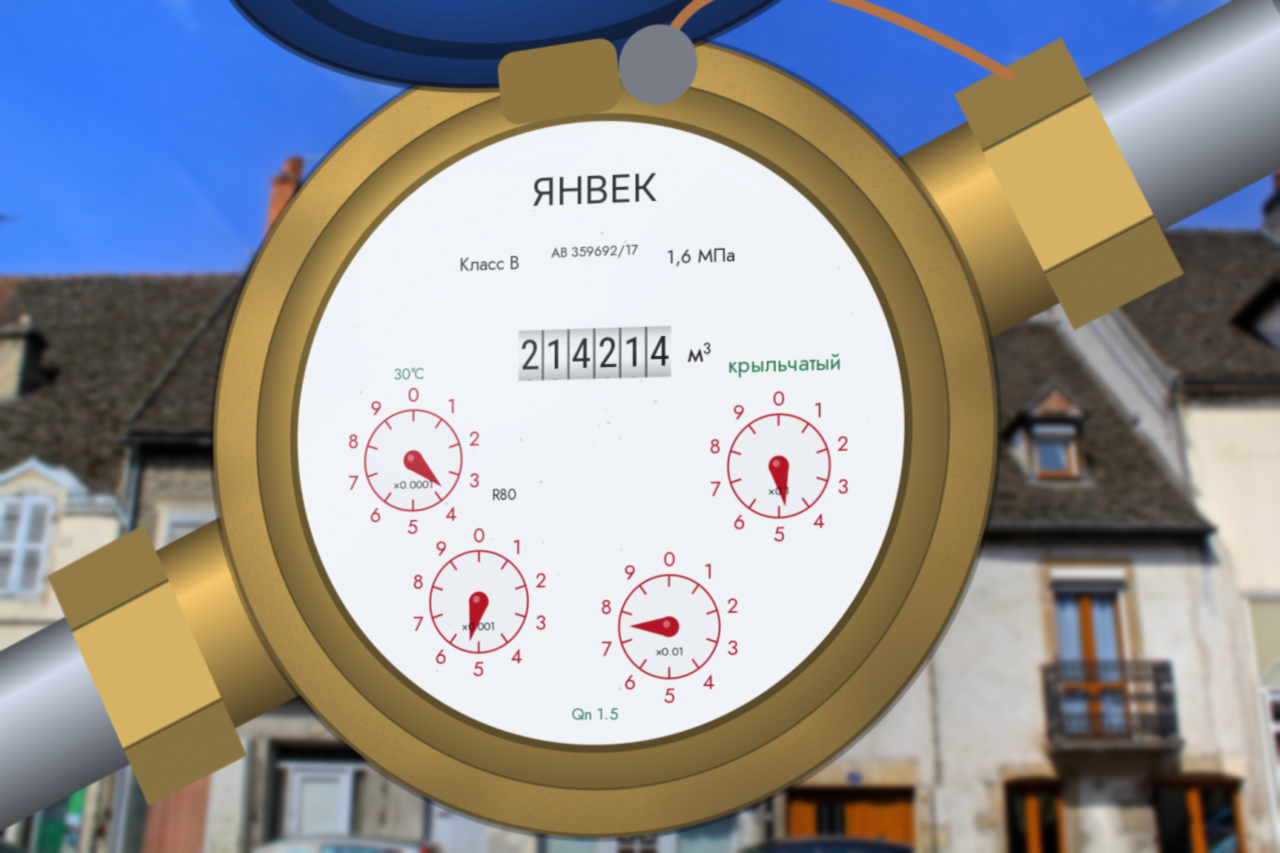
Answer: 214214.4753; m³
